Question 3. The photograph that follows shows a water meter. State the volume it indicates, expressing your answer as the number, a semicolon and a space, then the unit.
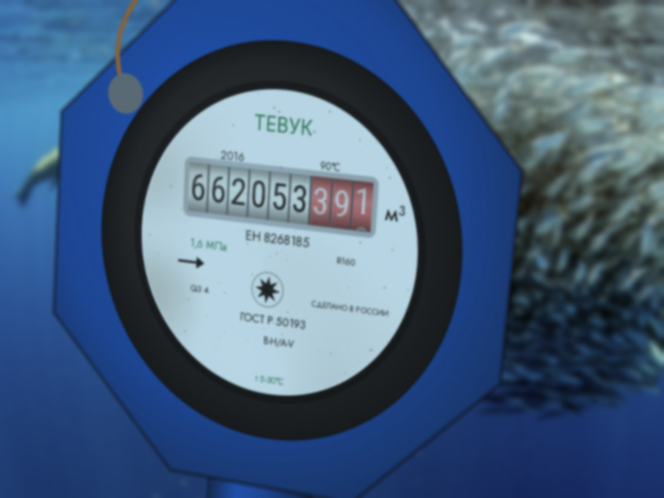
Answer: 662053.391; m³
